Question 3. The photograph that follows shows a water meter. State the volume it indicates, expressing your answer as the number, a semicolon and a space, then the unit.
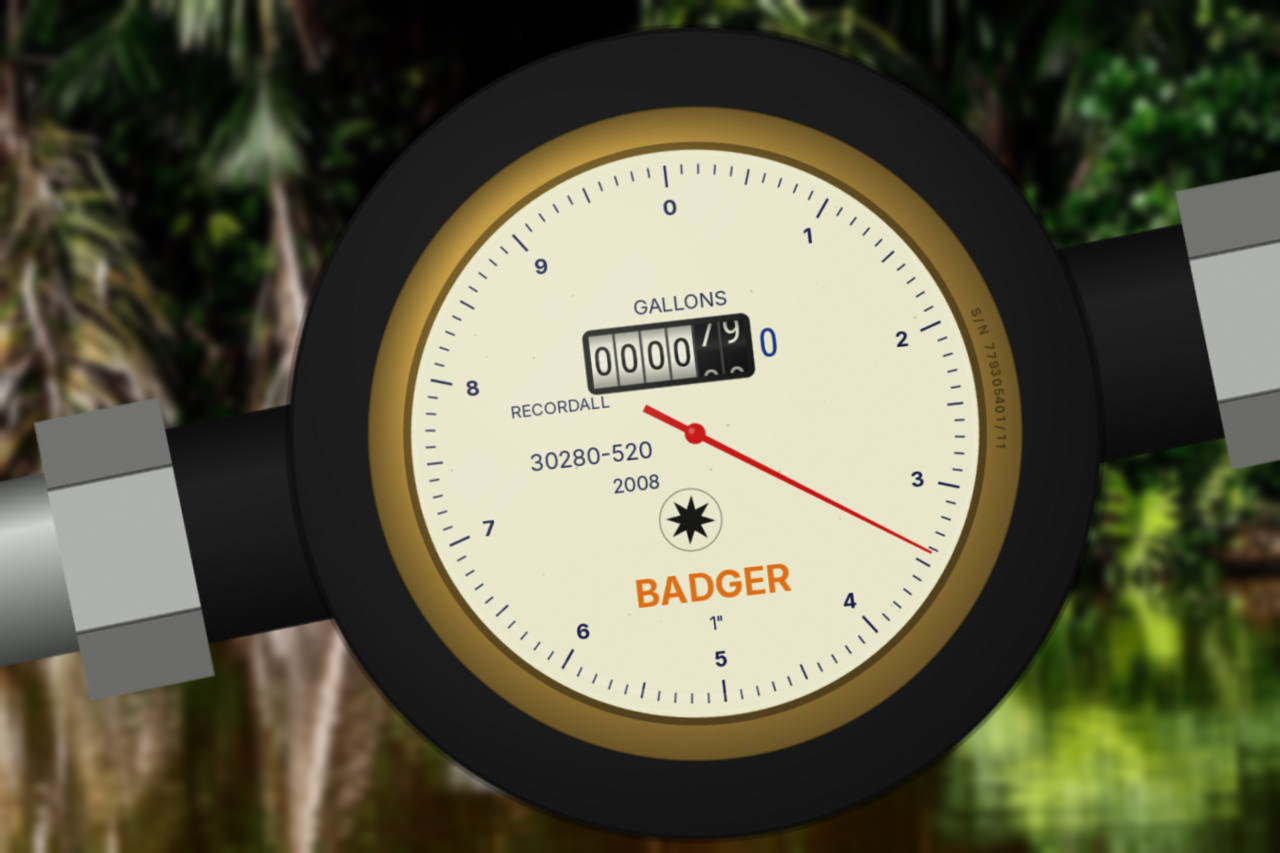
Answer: 793.4; gal
